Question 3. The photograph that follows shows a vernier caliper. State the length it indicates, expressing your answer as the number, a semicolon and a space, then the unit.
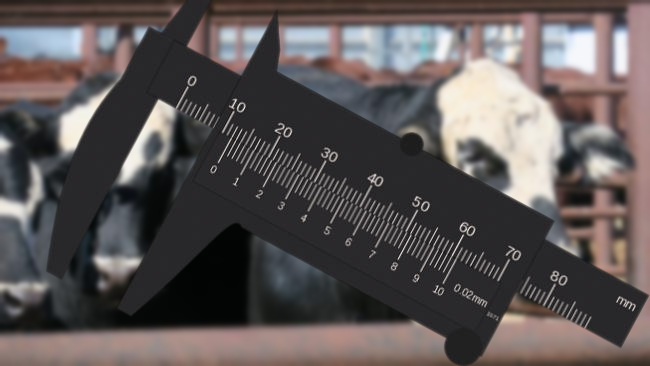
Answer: 12.0; mm
